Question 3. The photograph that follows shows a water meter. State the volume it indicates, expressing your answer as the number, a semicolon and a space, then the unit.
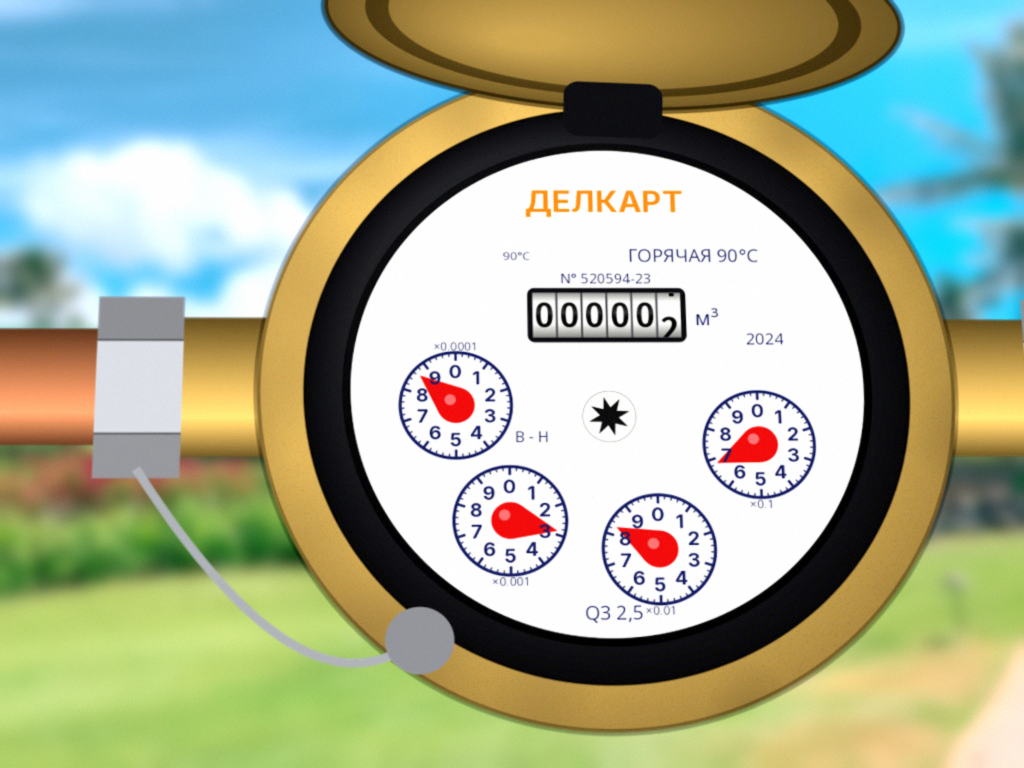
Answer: 1.6828; m³
